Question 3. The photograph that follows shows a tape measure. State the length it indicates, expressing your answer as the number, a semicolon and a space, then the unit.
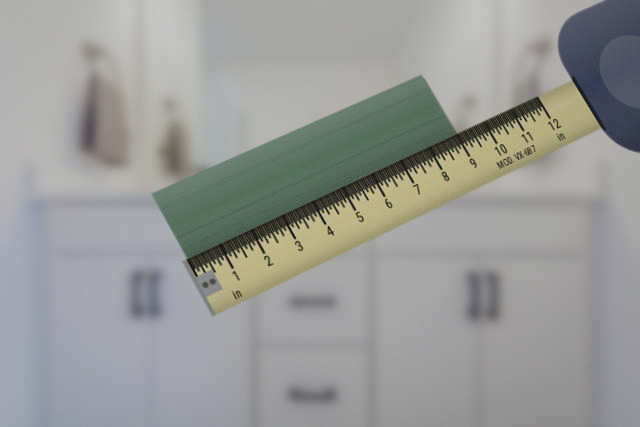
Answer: 9; in
